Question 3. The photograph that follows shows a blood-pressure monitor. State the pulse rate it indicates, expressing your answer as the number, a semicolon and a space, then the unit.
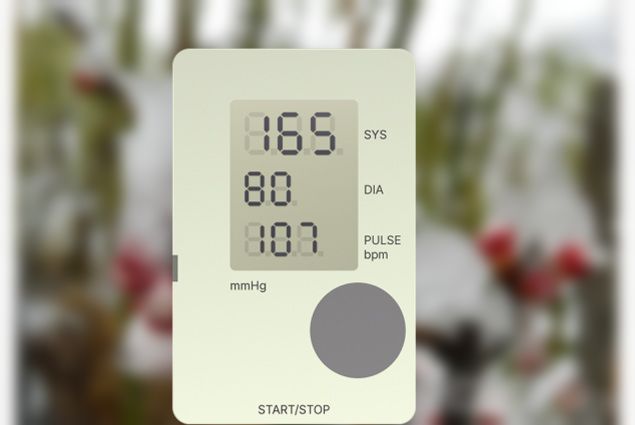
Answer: 107; bpm
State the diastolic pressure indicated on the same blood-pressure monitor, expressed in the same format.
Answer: 80; mmHg
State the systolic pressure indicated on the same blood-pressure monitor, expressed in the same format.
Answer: 165; mmHg
